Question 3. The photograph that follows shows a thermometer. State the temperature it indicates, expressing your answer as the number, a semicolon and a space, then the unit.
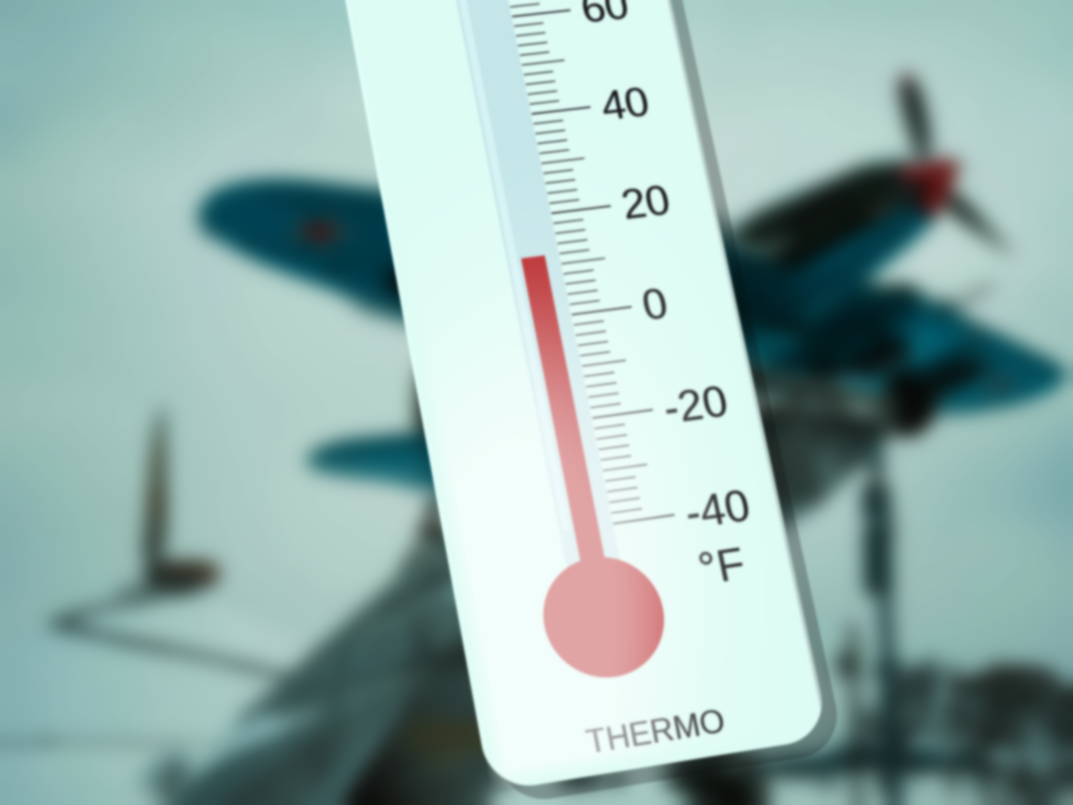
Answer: 12; °F
